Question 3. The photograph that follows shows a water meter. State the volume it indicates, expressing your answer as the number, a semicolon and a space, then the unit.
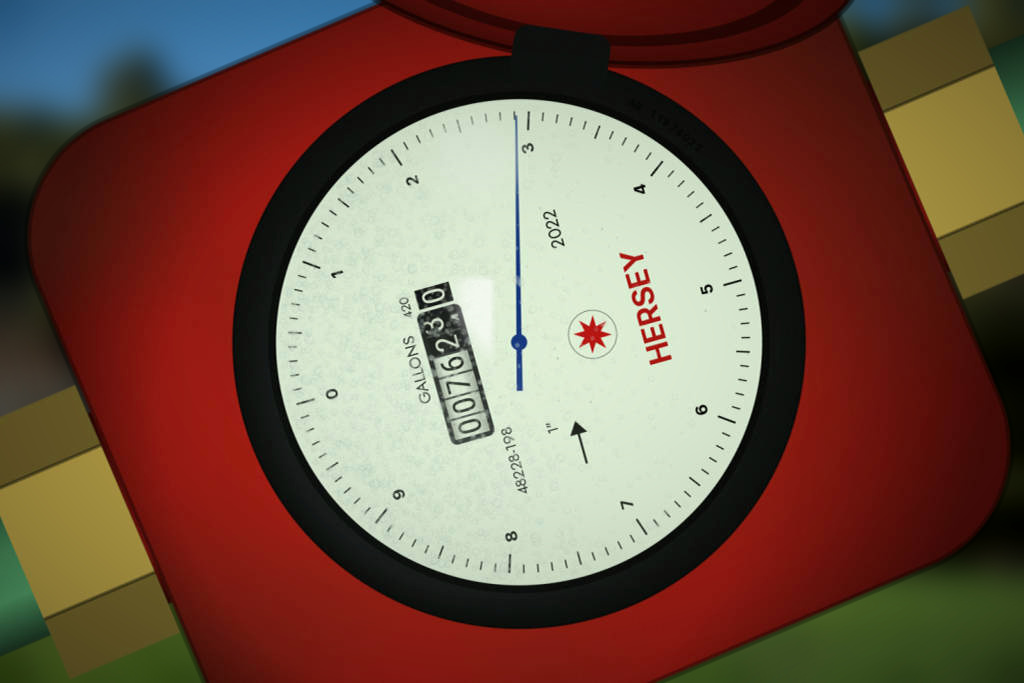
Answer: 76232.9; gal
